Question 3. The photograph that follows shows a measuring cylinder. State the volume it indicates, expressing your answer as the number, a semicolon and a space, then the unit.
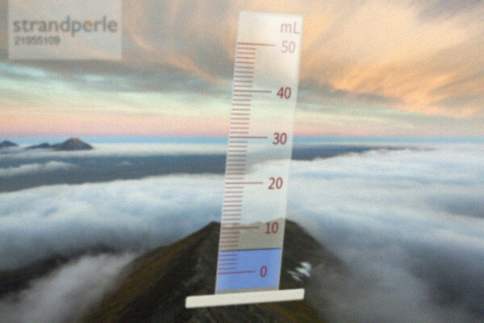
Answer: 5; mL
